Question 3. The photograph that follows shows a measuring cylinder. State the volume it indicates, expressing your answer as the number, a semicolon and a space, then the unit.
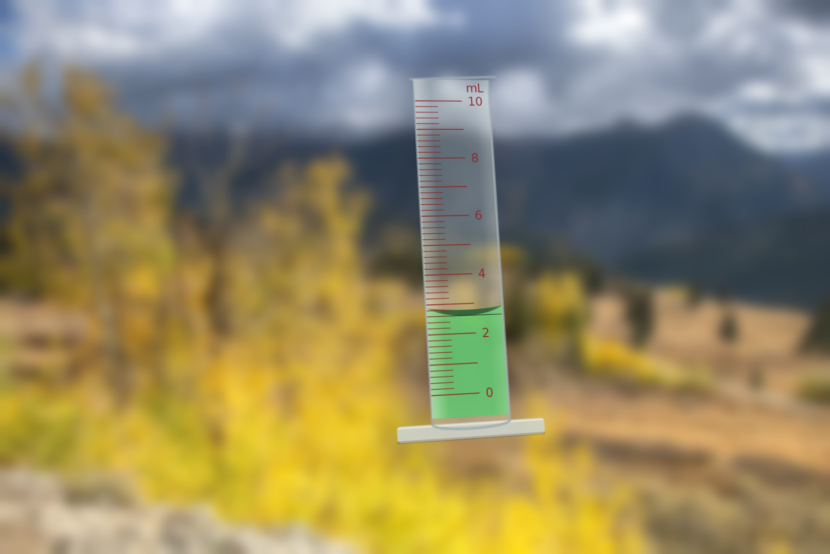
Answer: 2.6; mL
